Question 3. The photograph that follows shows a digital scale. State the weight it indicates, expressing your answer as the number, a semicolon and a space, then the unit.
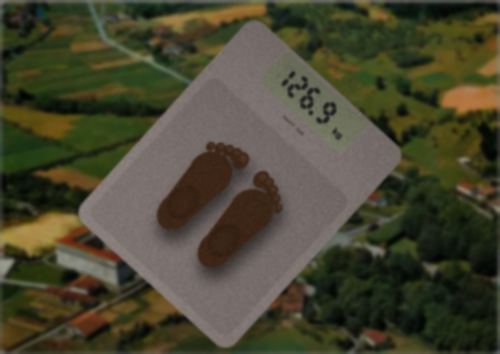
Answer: 126.9; kg
